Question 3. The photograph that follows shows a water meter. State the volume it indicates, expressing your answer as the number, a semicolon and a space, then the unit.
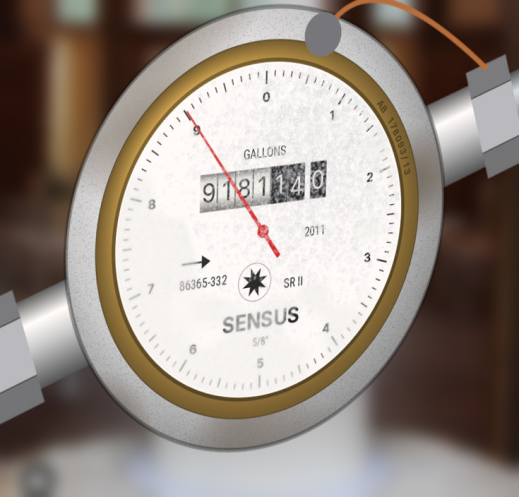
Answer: 9181139.0; gal
